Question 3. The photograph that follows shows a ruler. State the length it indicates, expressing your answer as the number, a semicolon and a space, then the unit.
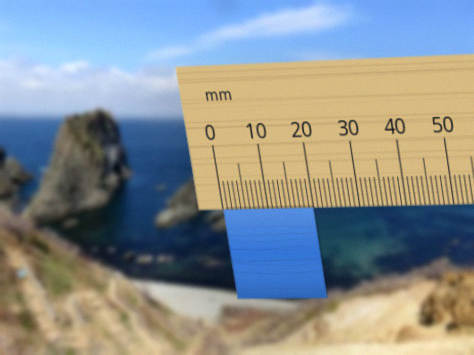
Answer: 20; mm
